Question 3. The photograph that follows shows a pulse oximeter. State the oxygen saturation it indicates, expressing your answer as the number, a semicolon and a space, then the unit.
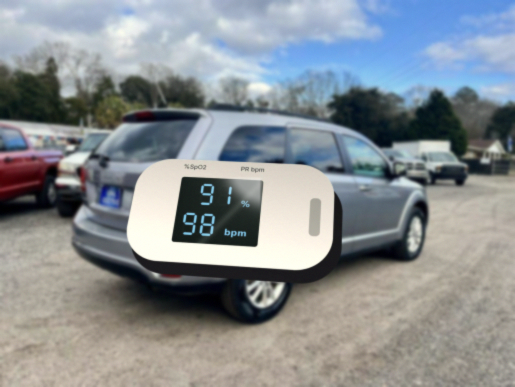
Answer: 91; %
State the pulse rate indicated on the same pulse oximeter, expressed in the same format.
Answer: 98; bpm
